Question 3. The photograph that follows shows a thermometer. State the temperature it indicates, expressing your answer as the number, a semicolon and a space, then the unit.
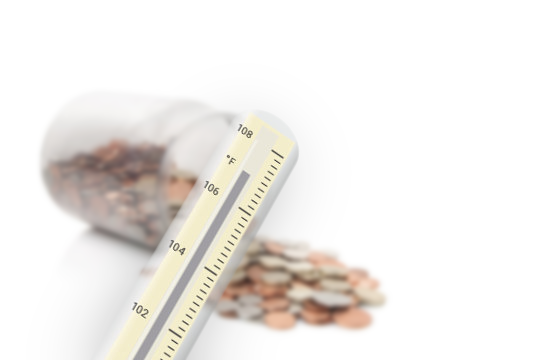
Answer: 107; °F
